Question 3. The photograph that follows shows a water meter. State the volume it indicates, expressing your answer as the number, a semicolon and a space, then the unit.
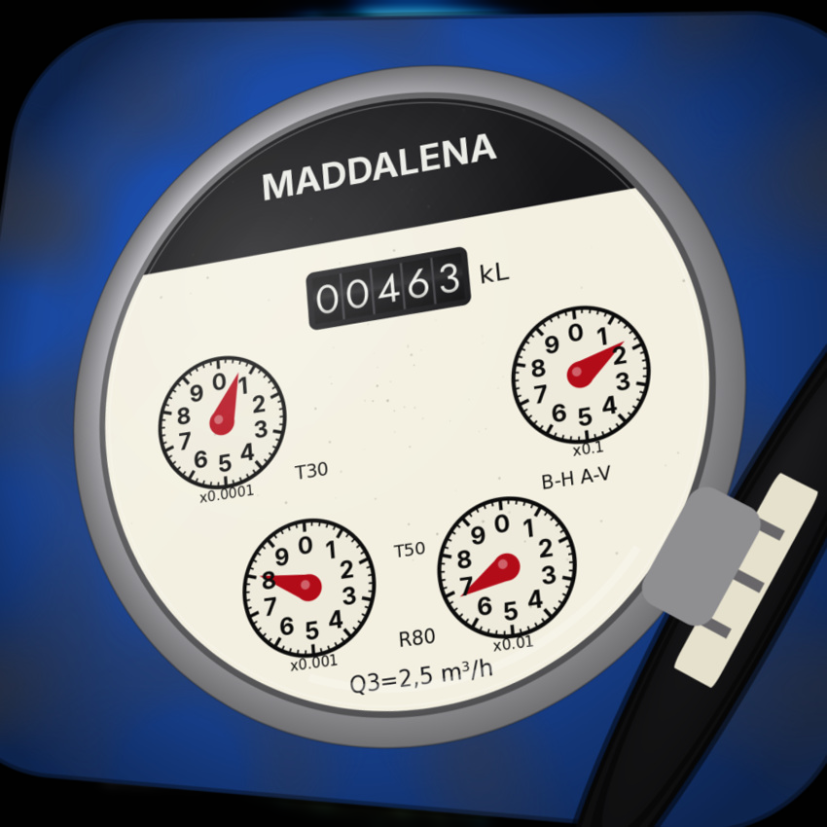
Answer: 463.1680; kL
